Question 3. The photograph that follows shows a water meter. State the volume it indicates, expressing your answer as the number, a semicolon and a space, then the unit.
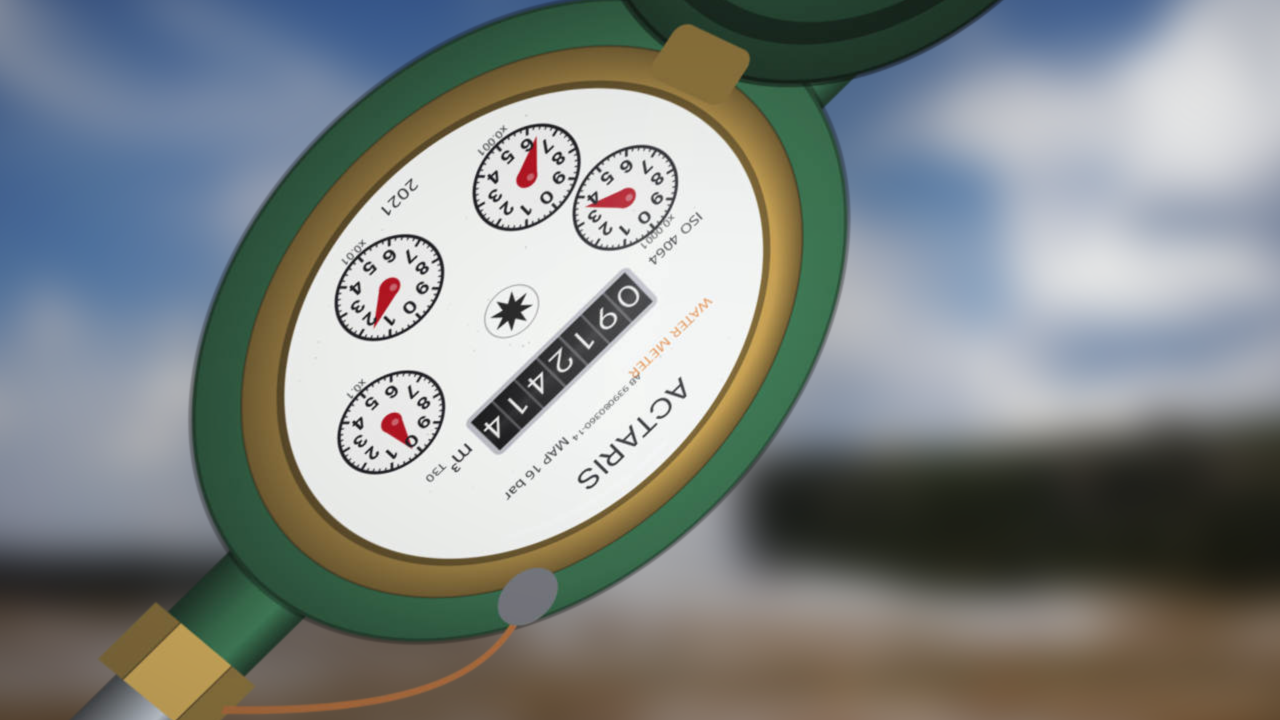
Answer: 912414.0163; m³
